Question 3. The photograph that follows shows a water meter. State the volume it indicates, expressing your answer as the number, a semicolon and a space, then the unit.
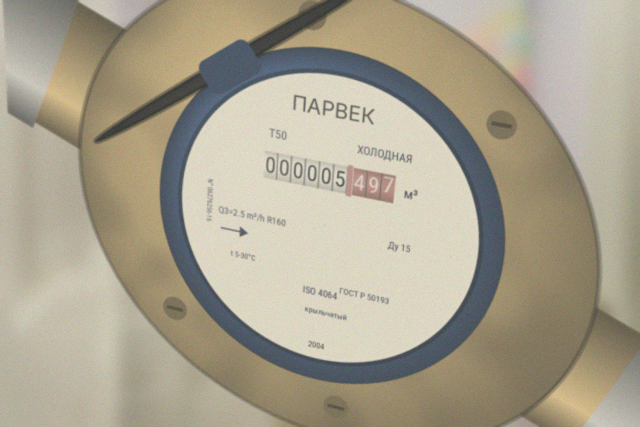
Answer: 5.497; m³
